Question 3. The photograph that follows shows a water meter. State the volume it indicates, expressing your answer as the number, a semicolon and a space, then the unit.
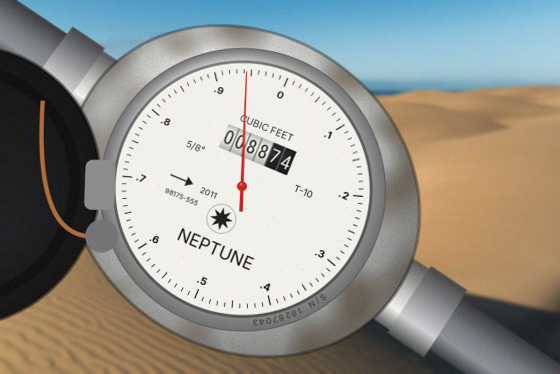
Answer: 8873.94; ft³
